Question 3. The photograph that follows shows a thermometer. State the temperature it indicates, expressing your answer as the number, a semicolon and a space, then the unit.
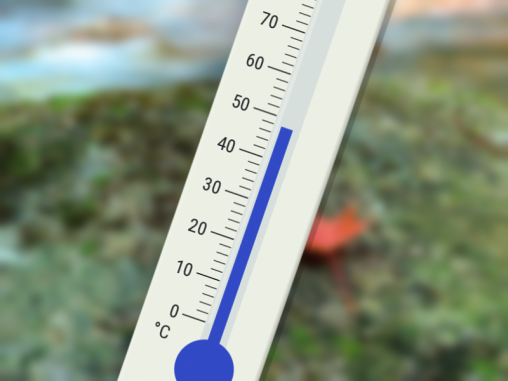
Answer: 48; °C
